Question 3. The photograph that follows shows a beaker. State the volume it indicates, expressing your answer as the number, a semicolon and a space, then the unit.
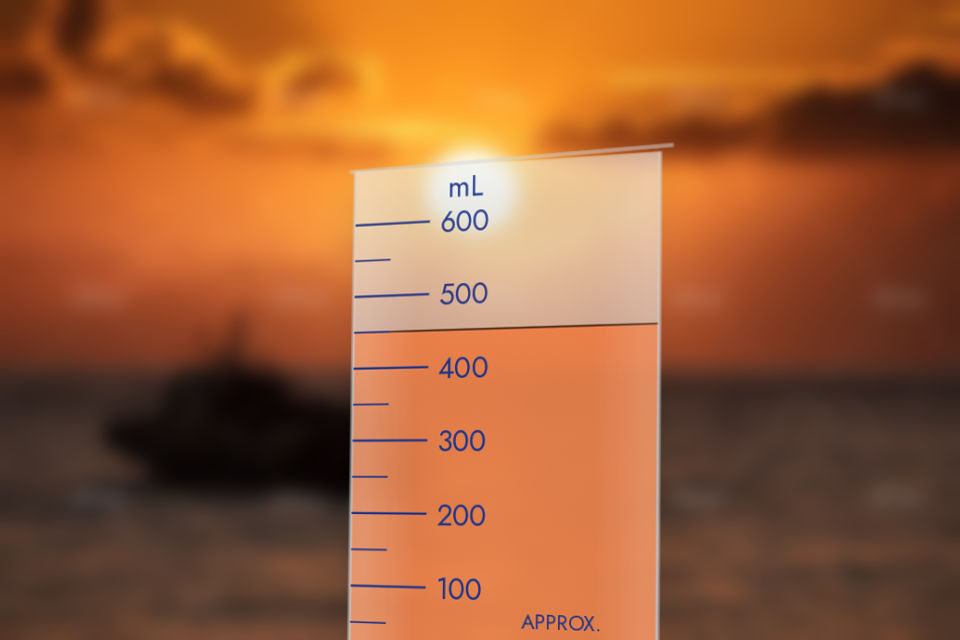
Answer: 450; mL
